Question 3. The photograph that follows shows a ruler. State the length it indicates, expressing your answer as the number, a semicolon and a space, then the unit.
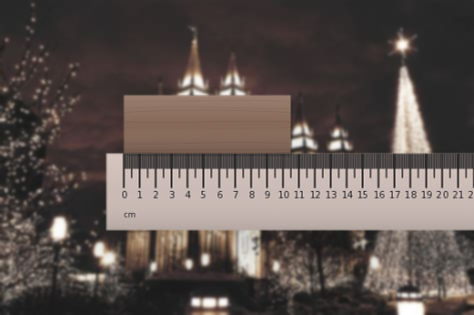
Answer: 10.5; cm
